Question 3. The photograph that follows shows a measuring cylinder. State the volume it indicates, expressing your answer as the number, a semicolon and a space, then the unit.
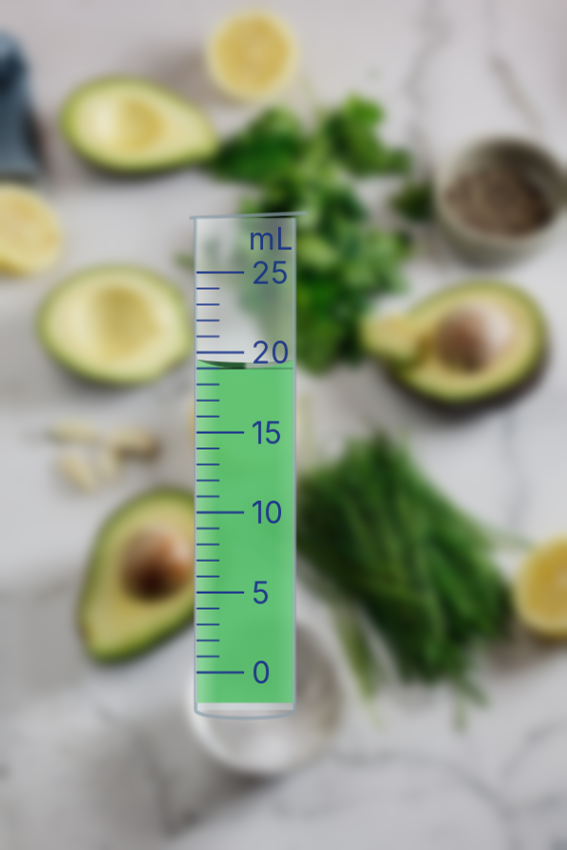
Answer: 19; mL
